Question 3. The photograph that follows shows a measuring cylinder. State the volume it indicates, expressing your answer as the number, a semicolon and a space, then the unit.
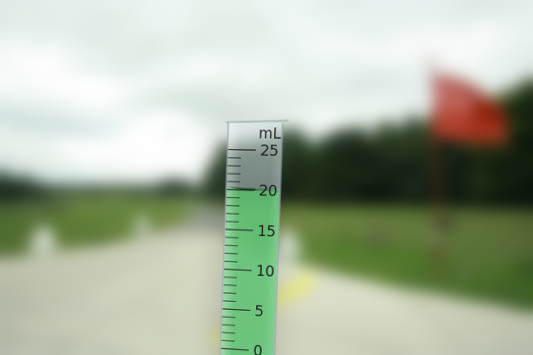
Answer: 20; mL
